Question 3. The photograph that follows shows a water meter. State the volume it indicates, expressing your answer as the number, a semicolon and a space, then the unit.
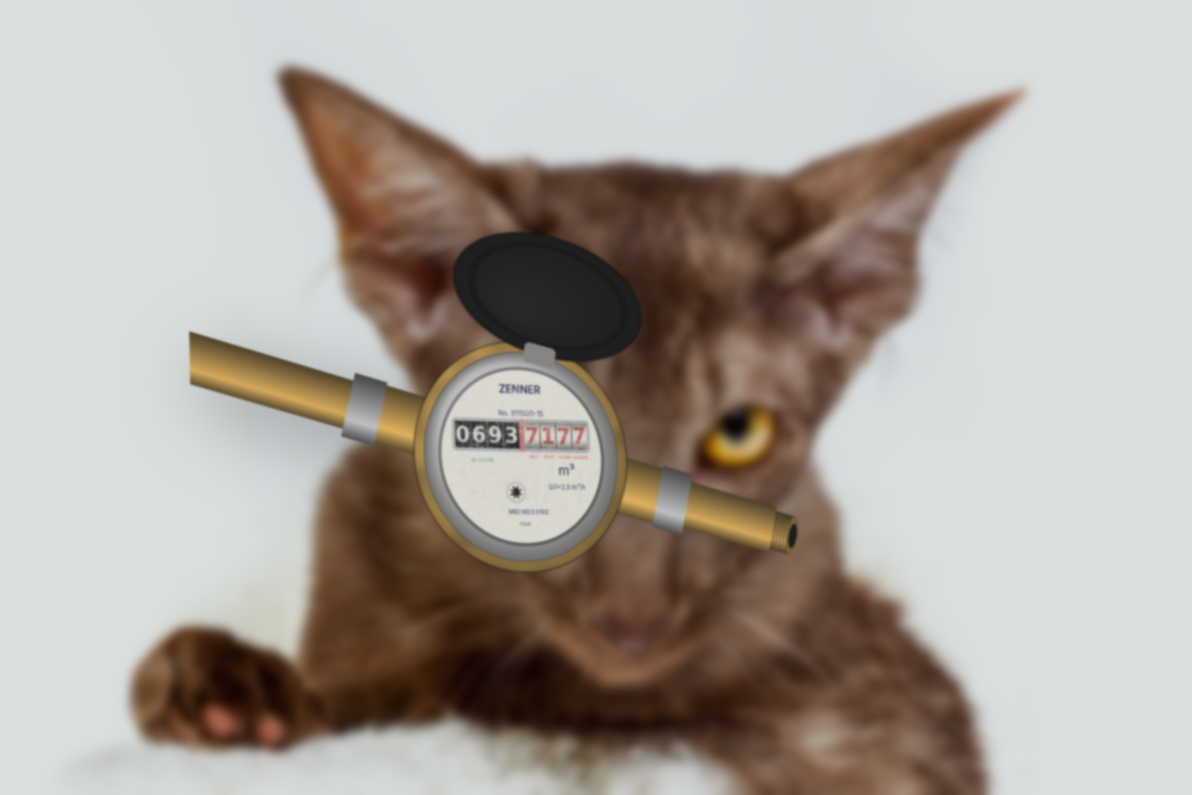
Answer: 693.7177; m³
